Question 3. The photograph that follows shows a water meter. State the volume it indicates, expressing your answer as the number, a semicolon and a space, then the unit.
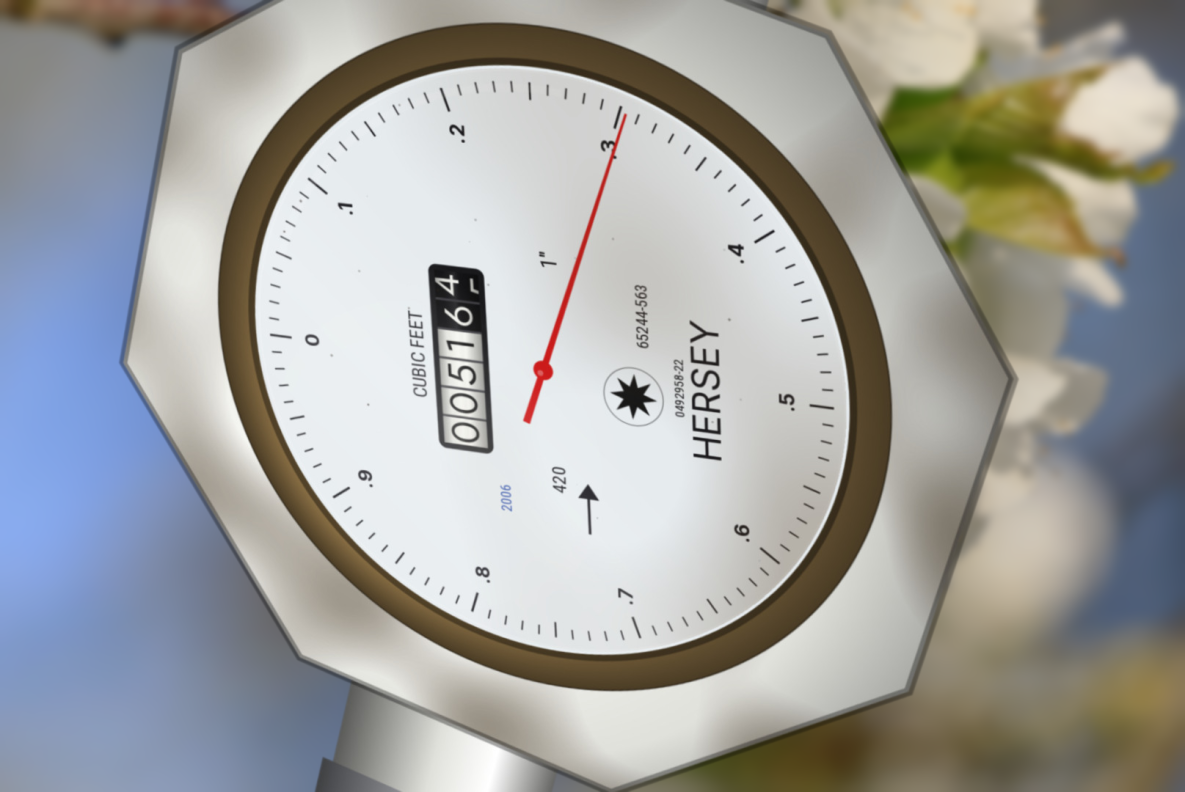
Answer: 5164.30; ft³
